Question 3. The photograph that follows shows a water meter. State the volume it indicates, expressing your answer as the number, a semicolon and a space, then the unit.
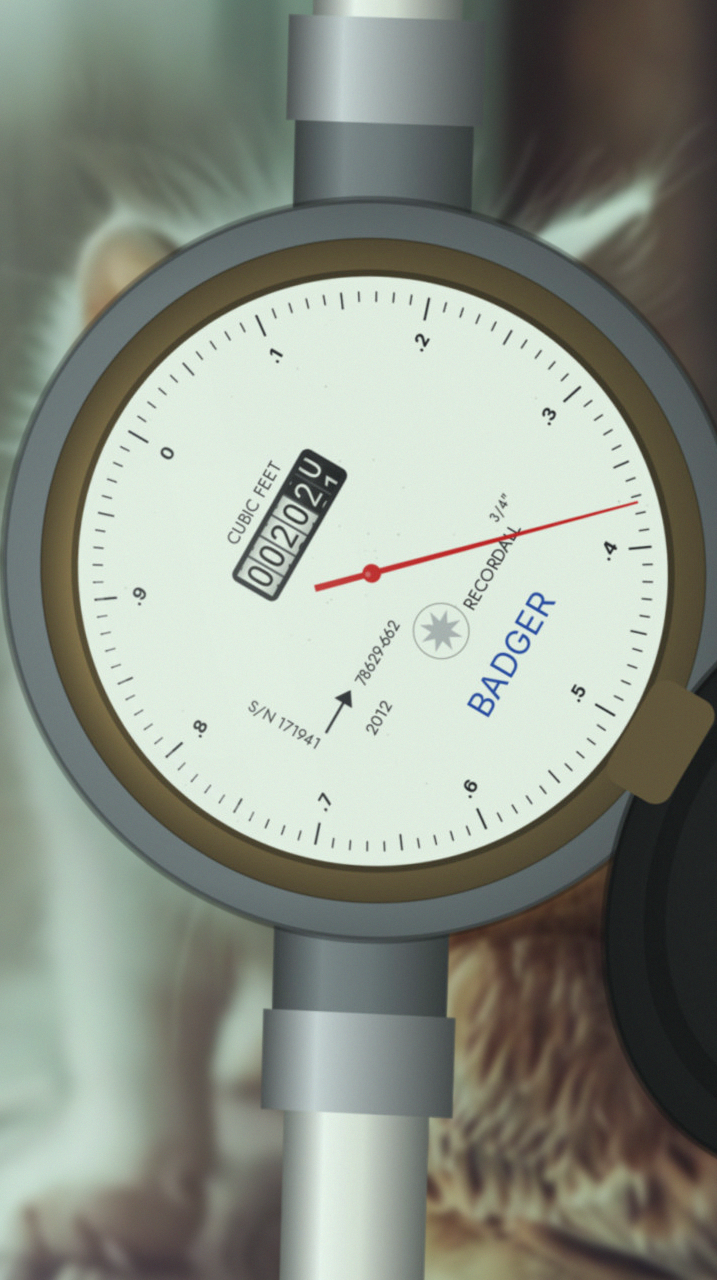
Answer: 2020.37; ft³
